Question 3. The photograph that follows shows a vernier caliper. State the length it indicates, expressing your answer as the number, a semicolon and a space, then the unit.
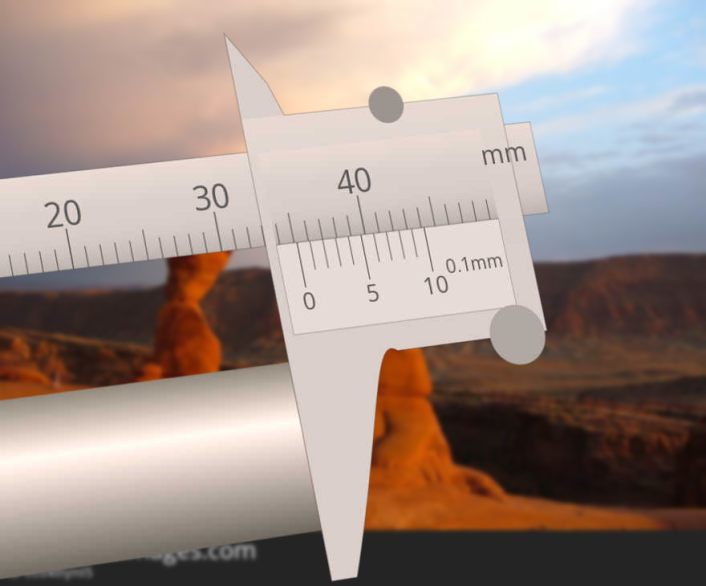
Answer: 35.2; mm
